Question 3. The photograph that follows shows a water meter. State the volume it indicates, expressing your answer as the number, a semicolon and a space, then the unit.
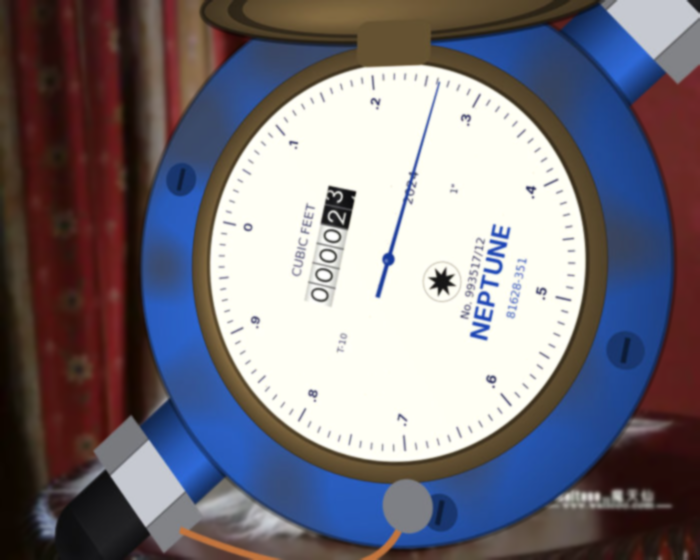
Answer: 23.26; ft³
